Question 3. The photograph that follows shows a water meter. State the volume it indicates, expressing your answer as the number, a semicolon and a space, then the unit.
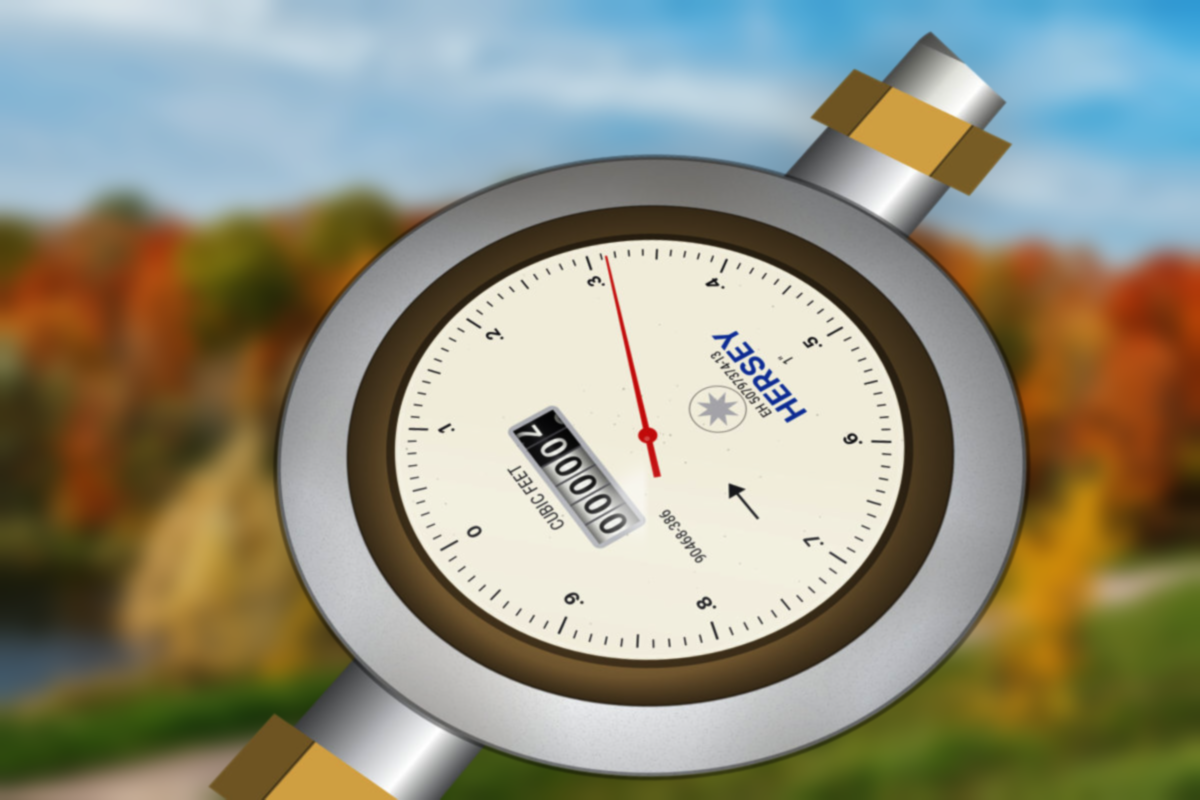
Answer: 2.31; ft³
